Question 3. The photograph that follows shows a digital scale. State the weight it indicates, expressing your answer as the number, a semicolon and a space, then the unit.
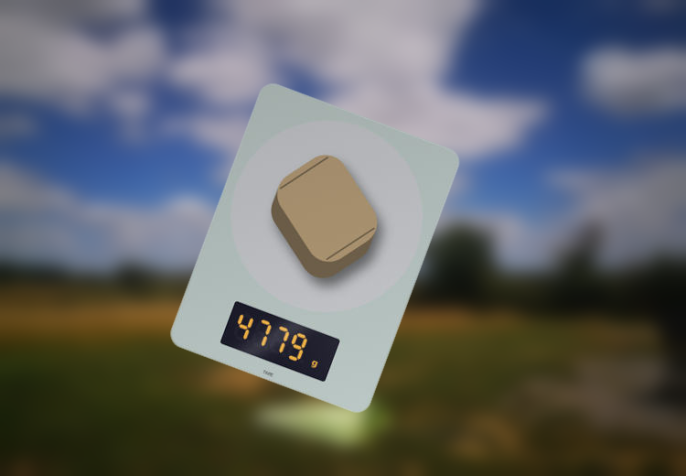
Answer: 4779; g
